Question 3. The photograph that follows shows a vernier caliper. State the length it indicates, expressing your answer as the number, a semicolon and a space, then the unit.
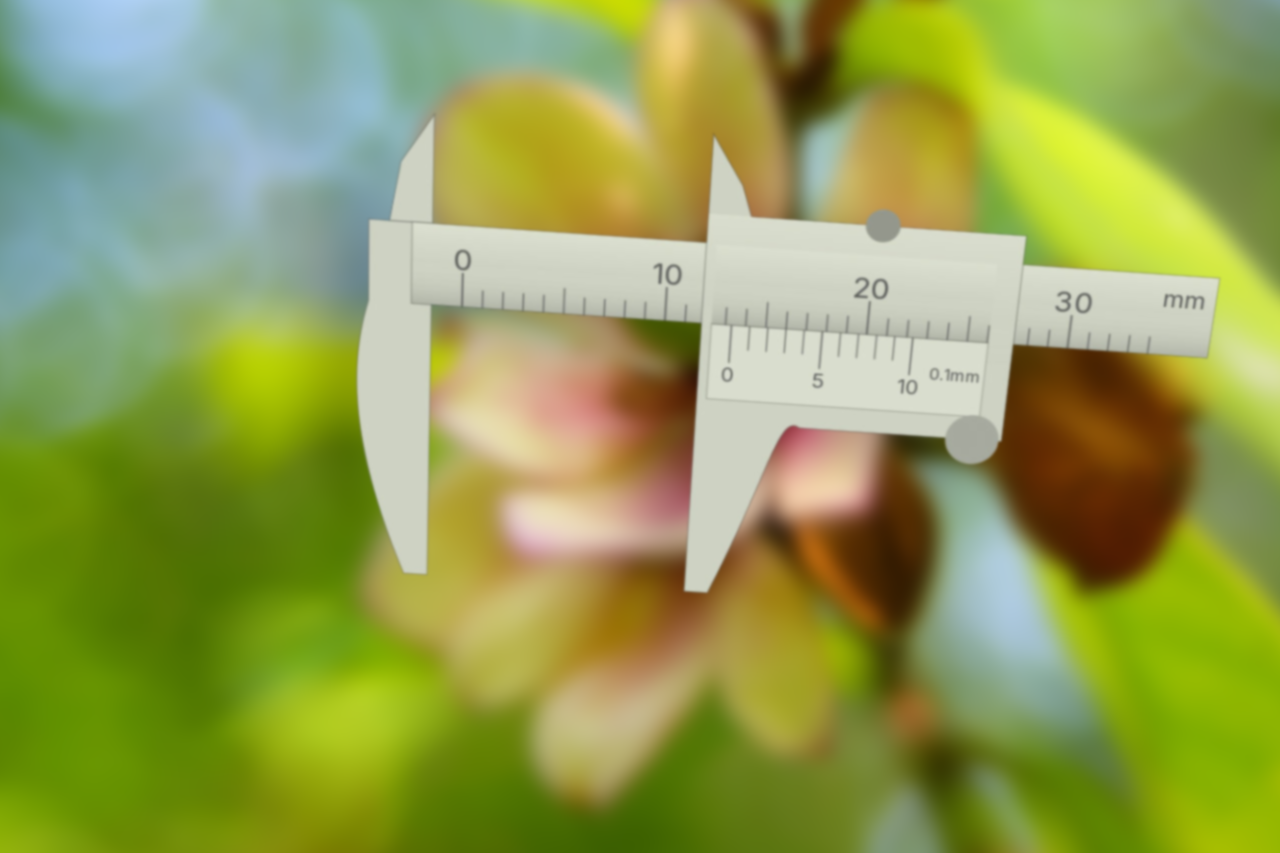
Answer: 13.3; mm
